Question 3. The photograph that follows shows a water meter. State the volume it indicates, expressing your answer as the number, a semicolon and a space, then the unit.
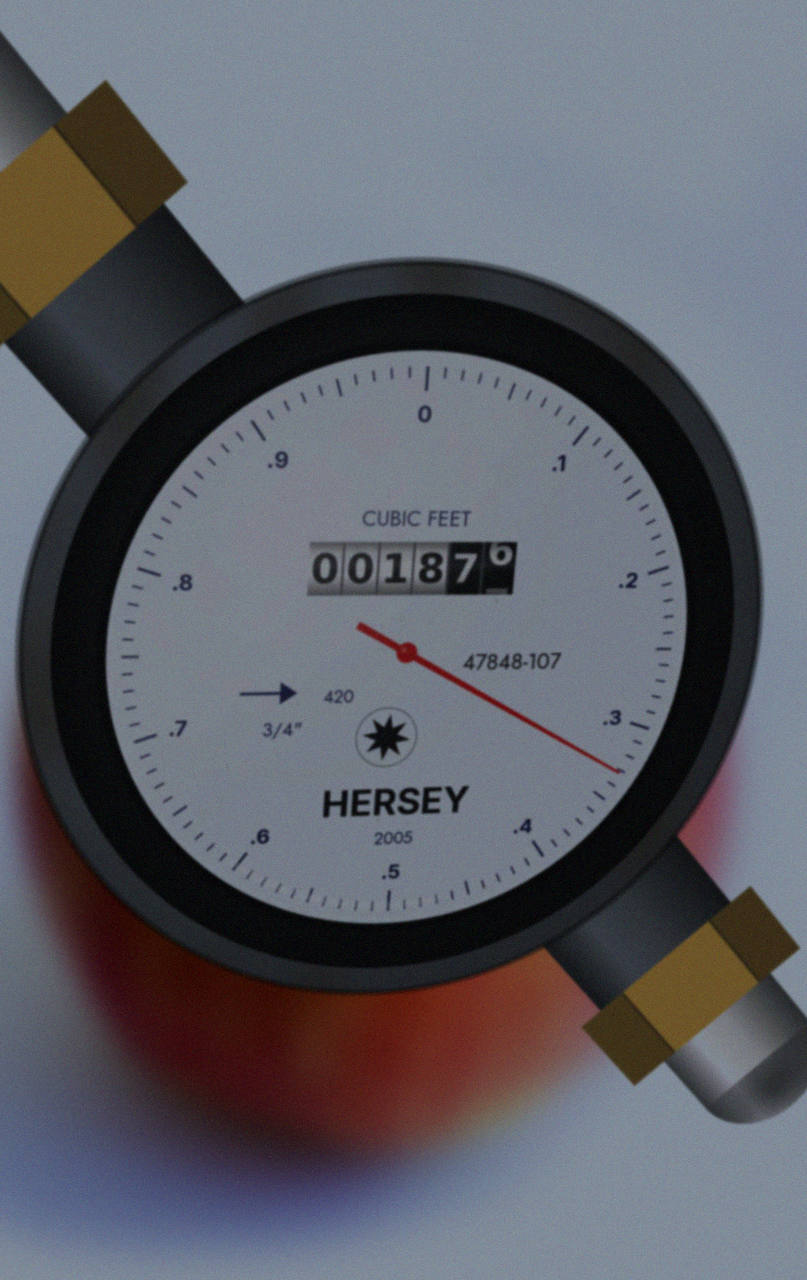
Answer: 1876.33; ft³
